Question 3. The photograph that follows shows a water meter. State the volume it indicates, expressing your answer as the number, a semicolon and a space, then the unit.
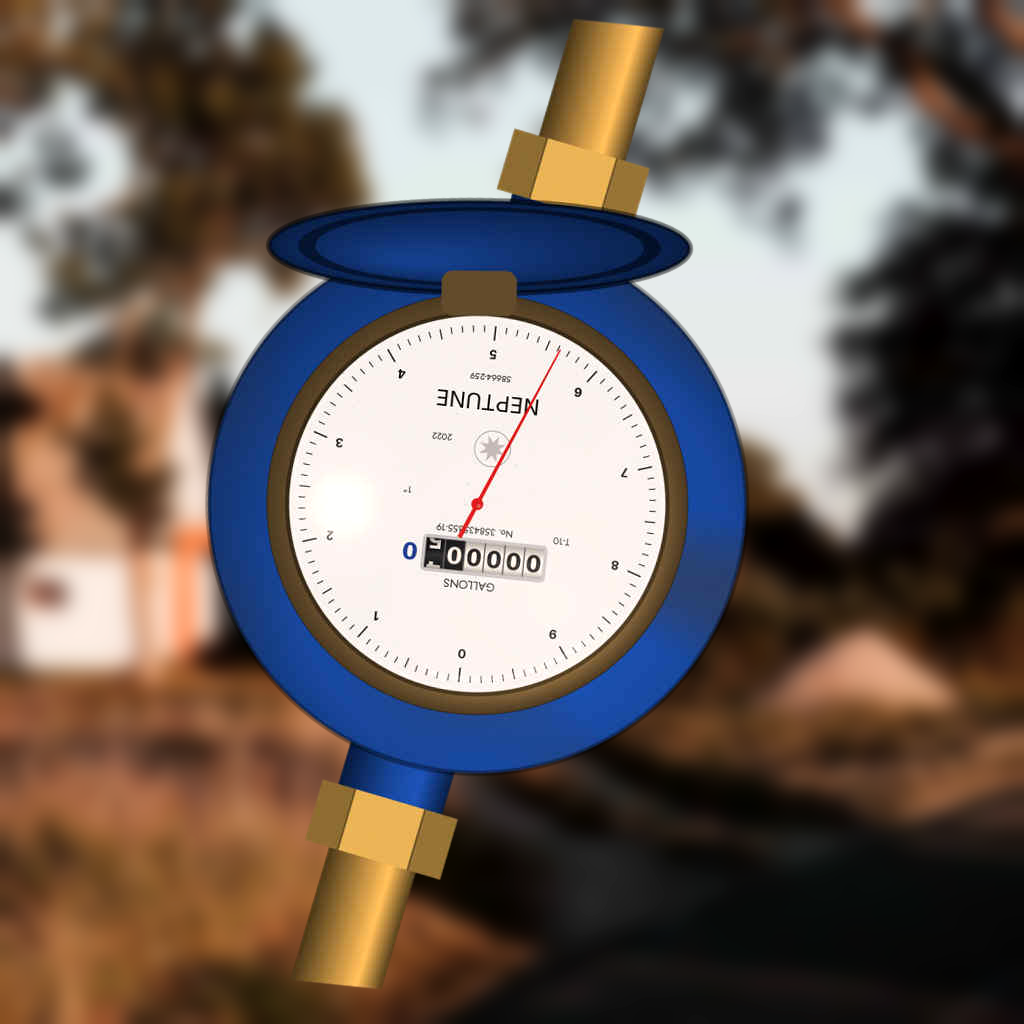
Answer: 45.6; gal
